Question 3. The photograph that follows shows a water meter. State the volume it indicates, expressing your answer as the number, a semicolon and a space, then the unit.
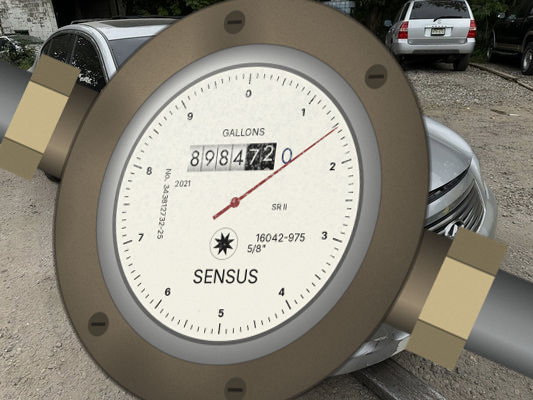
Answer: 8984721.5; gal
